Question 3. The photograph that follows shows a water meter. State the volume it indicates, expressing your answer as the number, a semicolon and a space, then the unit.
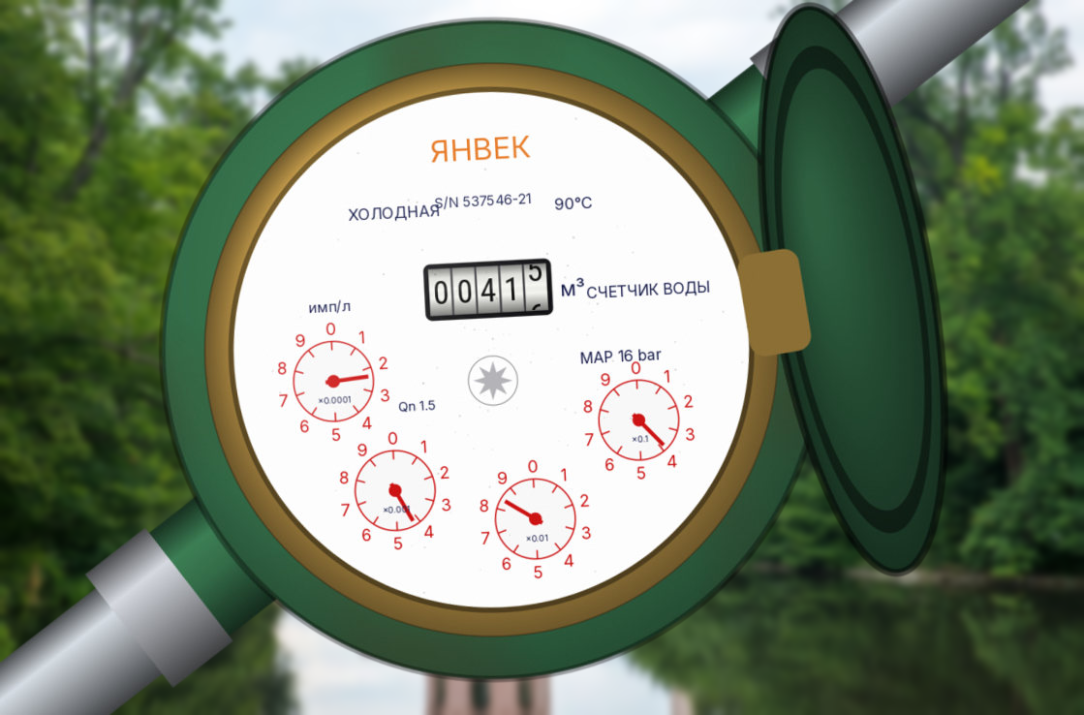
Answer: 415.3842; m³
